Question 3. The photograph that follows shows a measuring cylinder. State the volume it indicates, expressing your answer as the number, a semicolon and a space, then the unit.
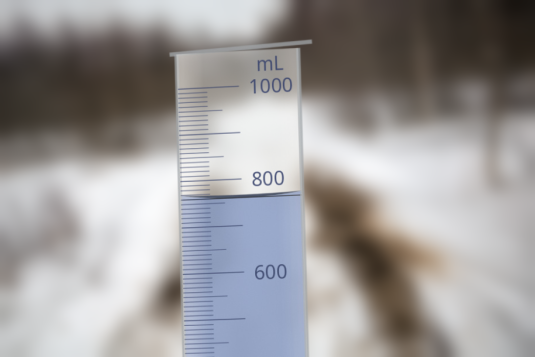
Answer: 760; mL
